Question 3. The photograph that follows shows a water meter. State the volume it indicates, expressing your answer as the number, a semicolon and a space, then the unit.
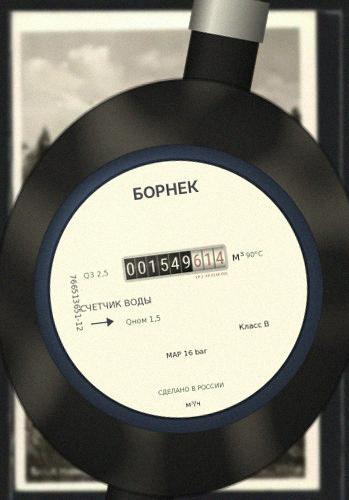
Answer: 1549.614; m³
